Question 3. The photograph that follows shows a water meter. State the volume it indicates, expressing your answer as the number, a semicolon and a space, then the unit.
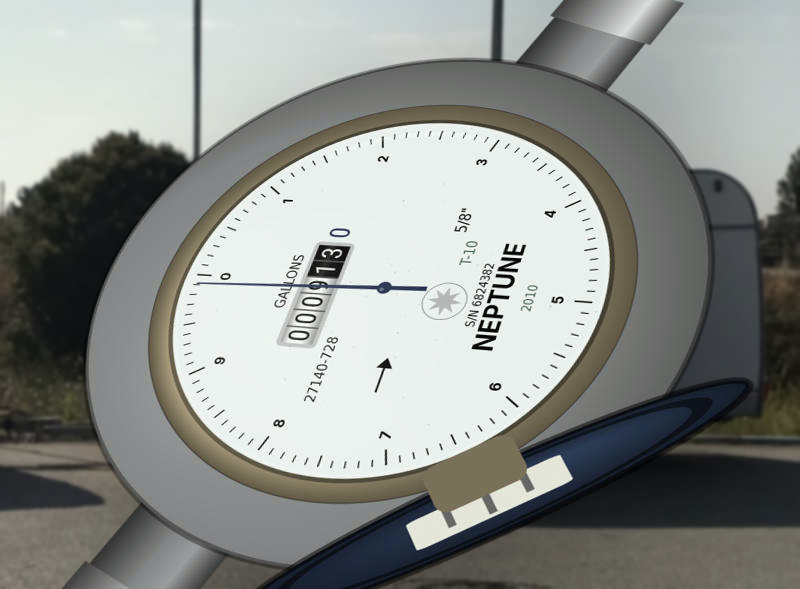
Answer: 9129.9; gal
